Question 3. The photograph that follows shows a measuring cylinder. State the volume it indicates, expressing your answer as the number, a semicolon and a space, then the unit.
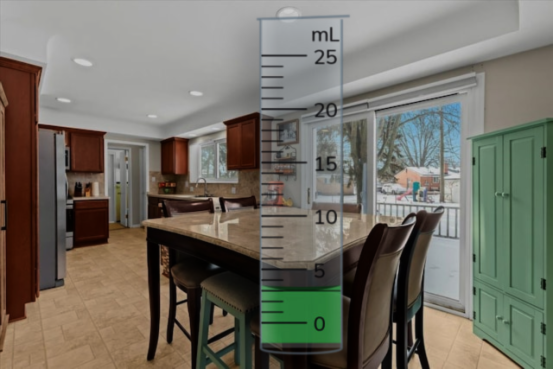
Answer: 3; mL
